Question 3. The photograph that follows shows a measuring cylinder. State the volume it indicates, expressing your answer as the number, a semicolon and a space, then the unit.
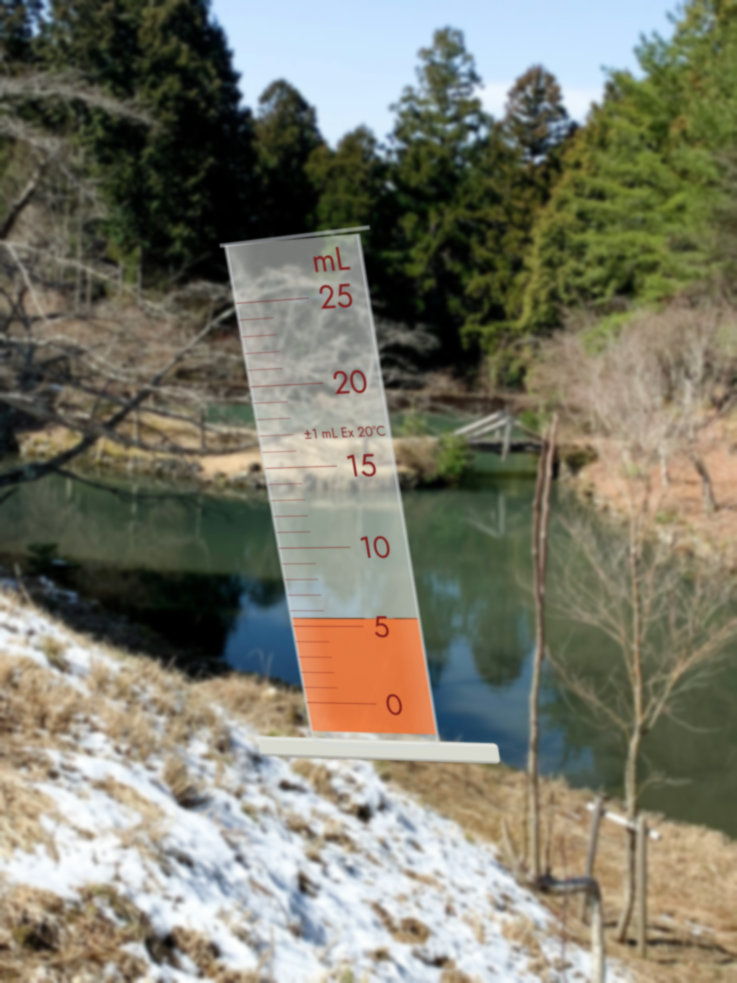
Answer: 5.5; mL
